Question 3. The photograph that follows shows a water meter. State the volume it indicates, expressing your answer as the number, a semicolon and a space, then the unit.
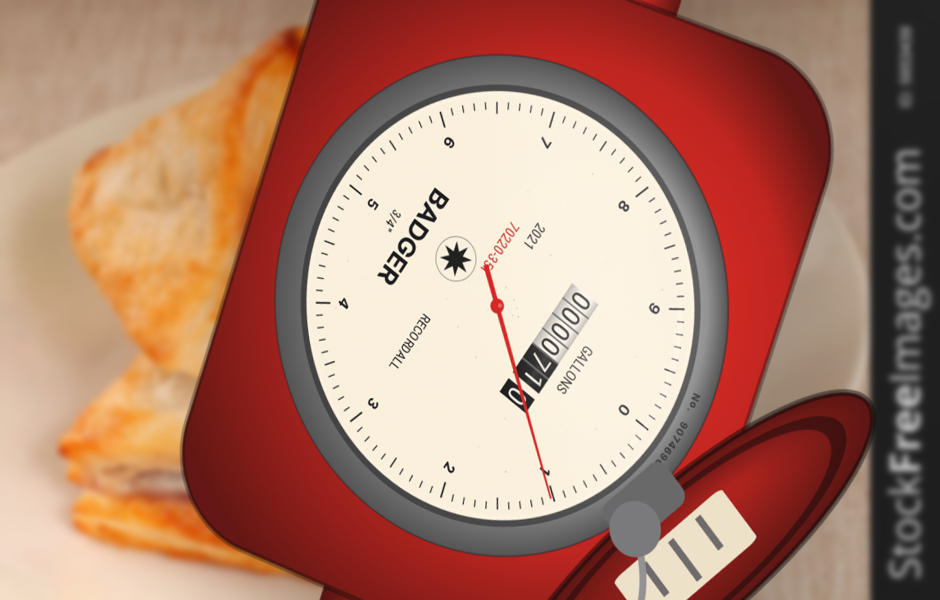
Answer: 711.0; gal
